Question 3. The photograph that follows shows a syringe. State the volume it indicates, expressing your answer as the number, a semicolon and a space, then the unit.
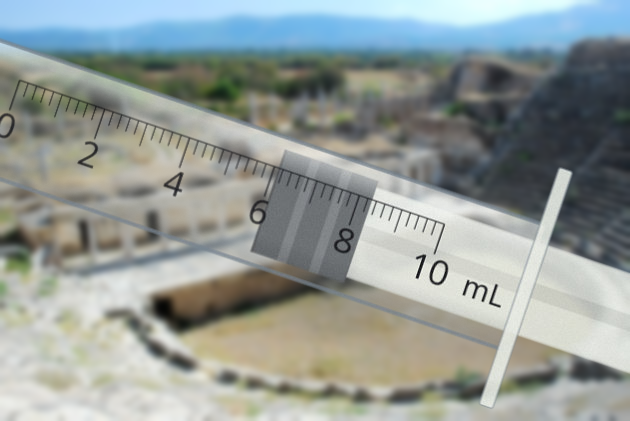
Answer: 6.1; mL
